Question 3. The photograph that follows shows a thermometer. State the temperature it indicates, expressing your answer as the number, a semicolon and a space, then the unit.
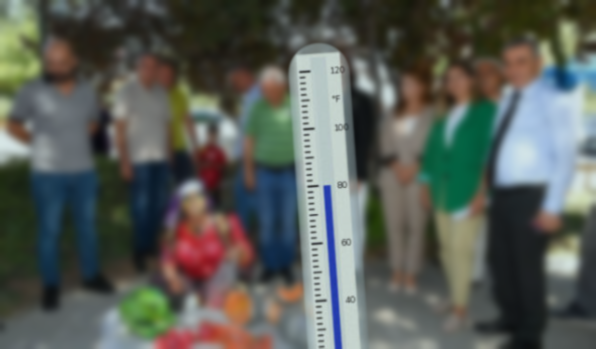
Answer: 80; °F
